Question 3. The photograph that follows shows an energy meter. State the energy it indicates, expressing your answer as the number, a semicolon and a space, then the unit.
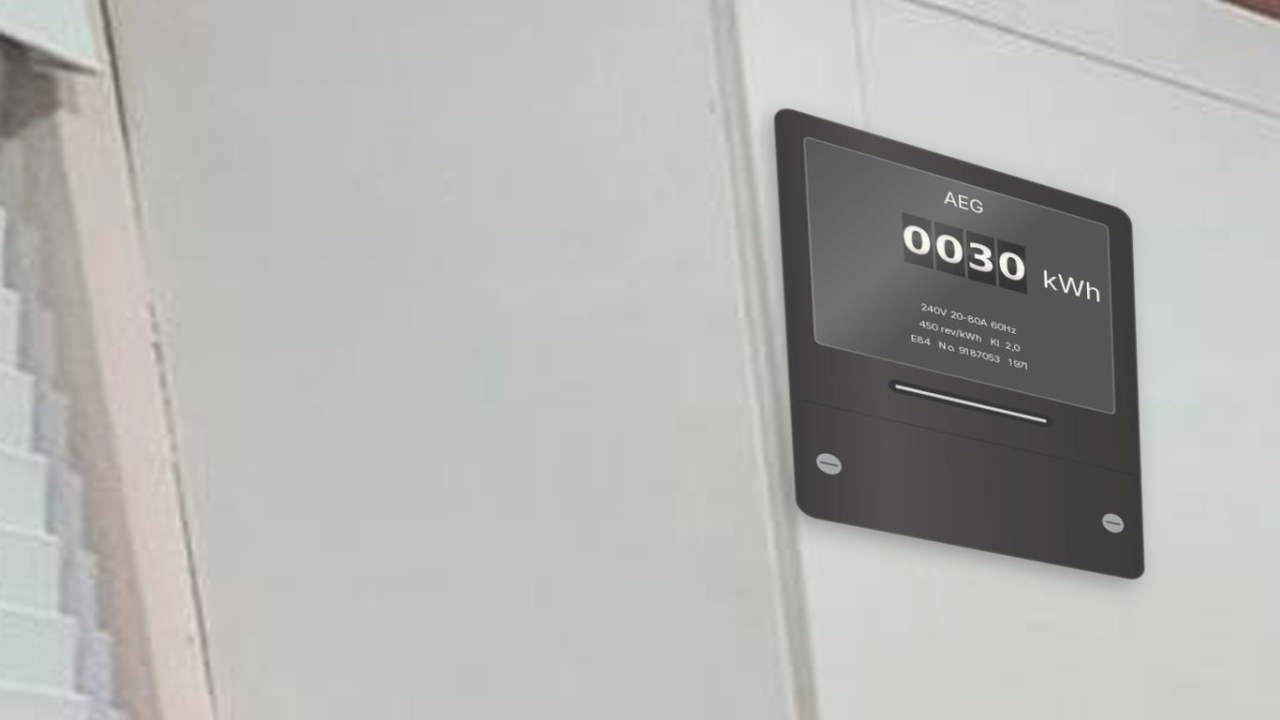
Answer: 30; kWh
